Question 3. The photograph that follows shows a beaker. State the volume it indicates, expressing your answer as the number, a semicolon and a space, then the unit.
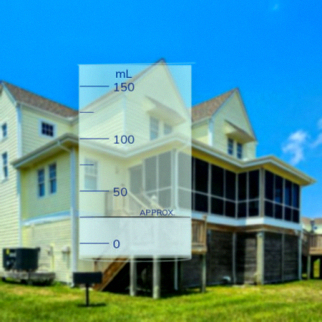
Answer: 25; mL
